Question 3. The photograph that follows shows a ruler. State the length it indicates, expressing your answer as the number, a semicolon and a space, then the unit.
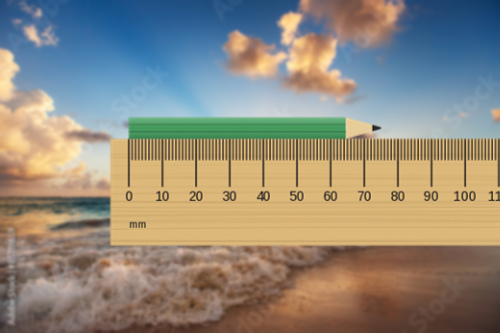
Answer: 75; mm
